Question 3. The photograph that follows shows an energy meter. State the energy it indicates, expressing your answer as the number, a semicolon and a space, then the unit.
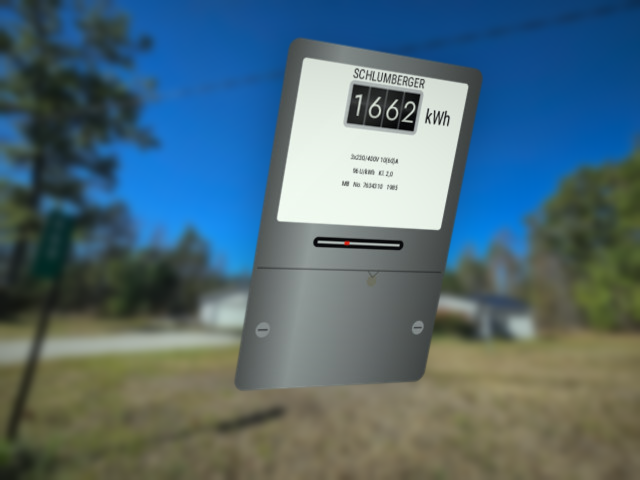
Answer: 1662; kWh
